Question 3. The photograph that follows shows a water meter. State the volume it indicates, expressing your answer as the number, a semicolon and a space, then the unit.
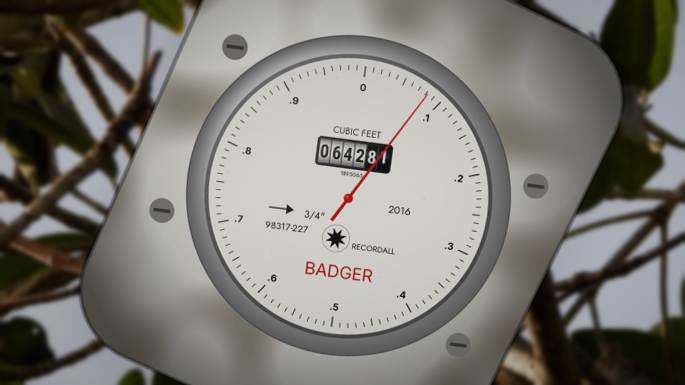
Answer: 64281.08; ft³
